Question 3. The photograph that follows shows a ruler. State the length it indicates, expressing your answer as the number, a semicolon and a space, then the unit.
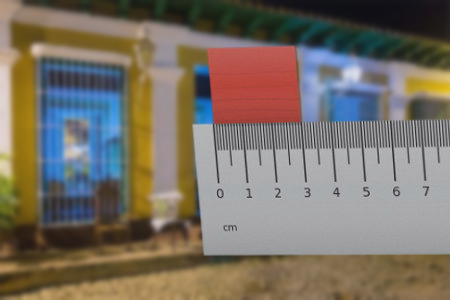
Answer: 3; cm
